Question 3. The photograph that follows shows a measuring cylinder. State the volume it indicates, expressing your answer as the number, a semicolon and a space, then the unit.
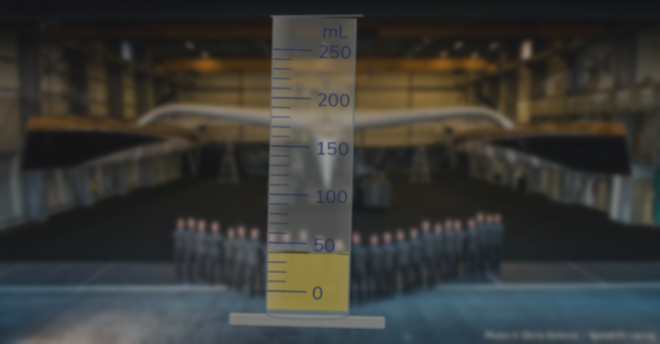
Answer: 40; mL
